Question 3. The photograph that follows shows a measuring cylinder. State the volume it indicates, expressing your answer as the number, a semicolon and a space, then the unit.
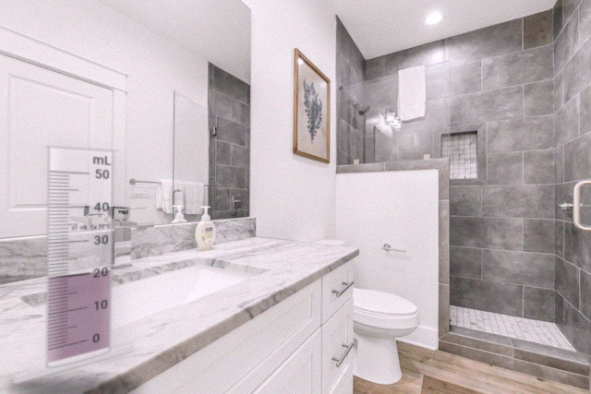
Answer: 20; mL
